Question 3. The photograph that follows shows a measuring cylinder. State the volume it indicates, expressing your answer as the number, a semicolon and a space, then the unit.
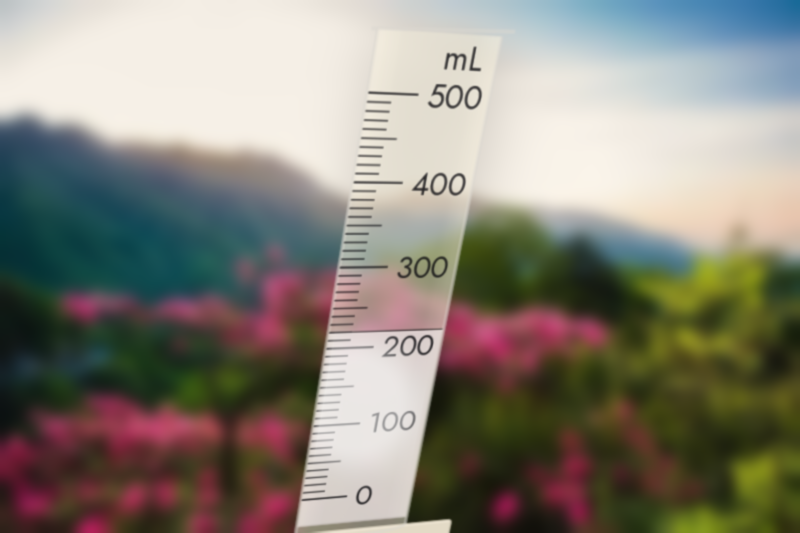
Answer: 220; mL
